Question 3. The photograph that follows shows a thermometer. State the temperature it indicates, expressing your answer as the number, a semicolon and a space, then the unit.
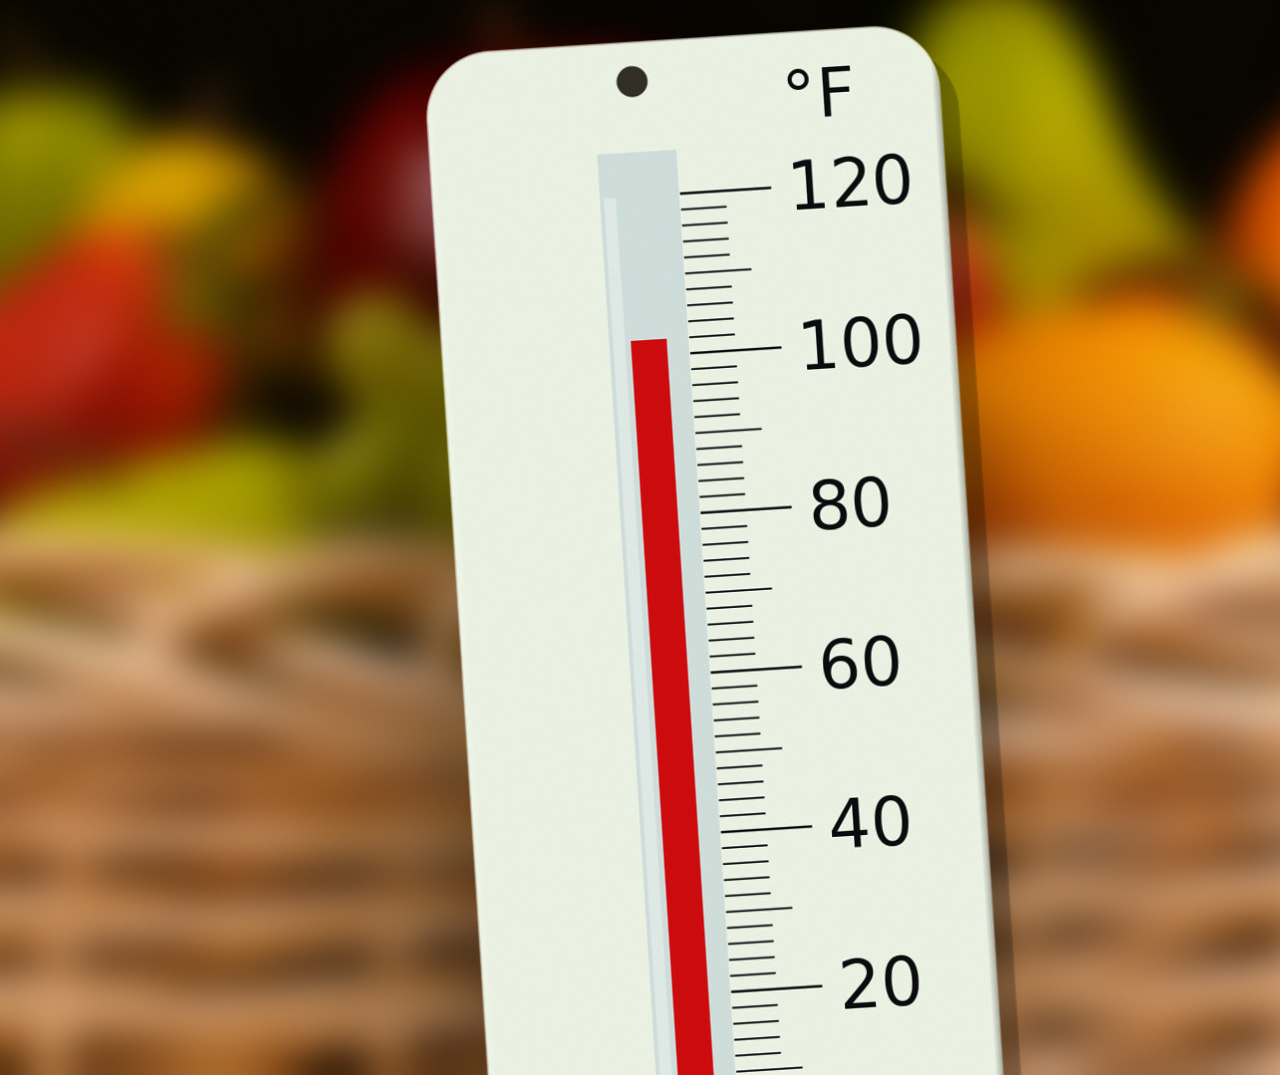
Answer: 102; °F
